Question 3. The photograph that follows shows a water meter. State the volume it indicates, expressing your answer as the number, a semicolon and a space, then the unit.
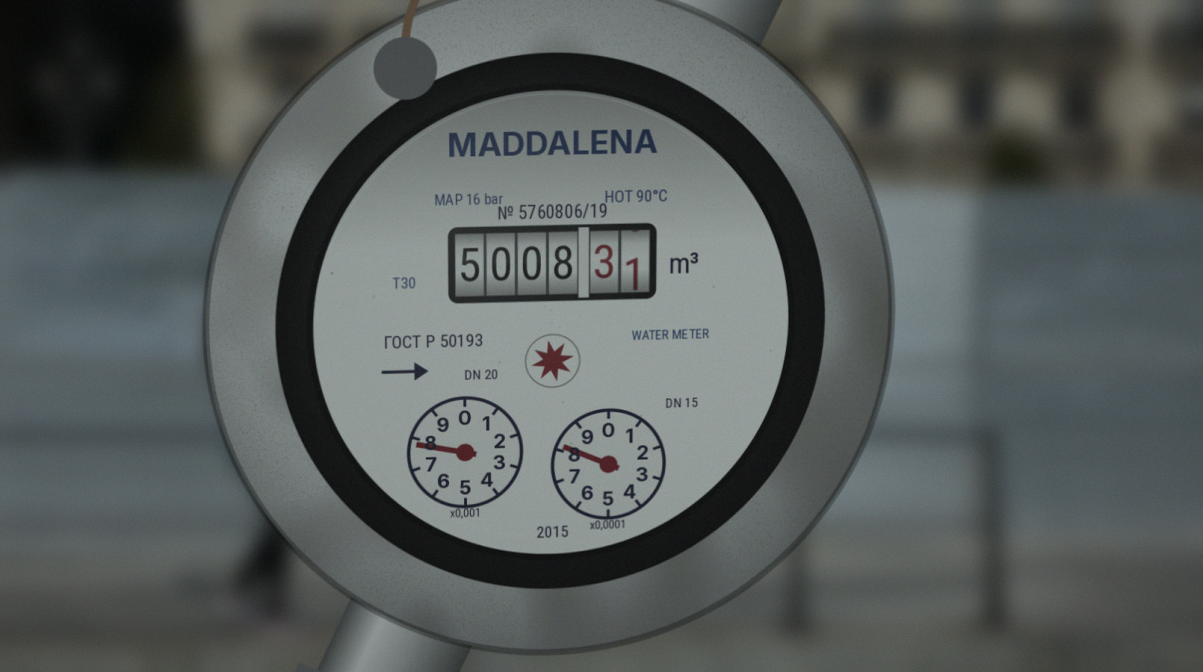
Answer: 5008.3078; m³
